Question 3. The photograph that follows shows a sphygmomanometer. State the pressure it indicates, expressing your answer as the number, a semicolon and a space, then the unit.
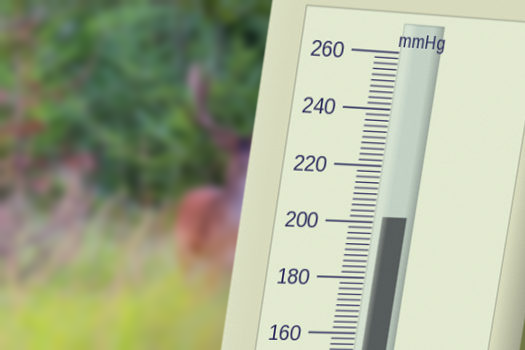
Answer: 202; mmHg
